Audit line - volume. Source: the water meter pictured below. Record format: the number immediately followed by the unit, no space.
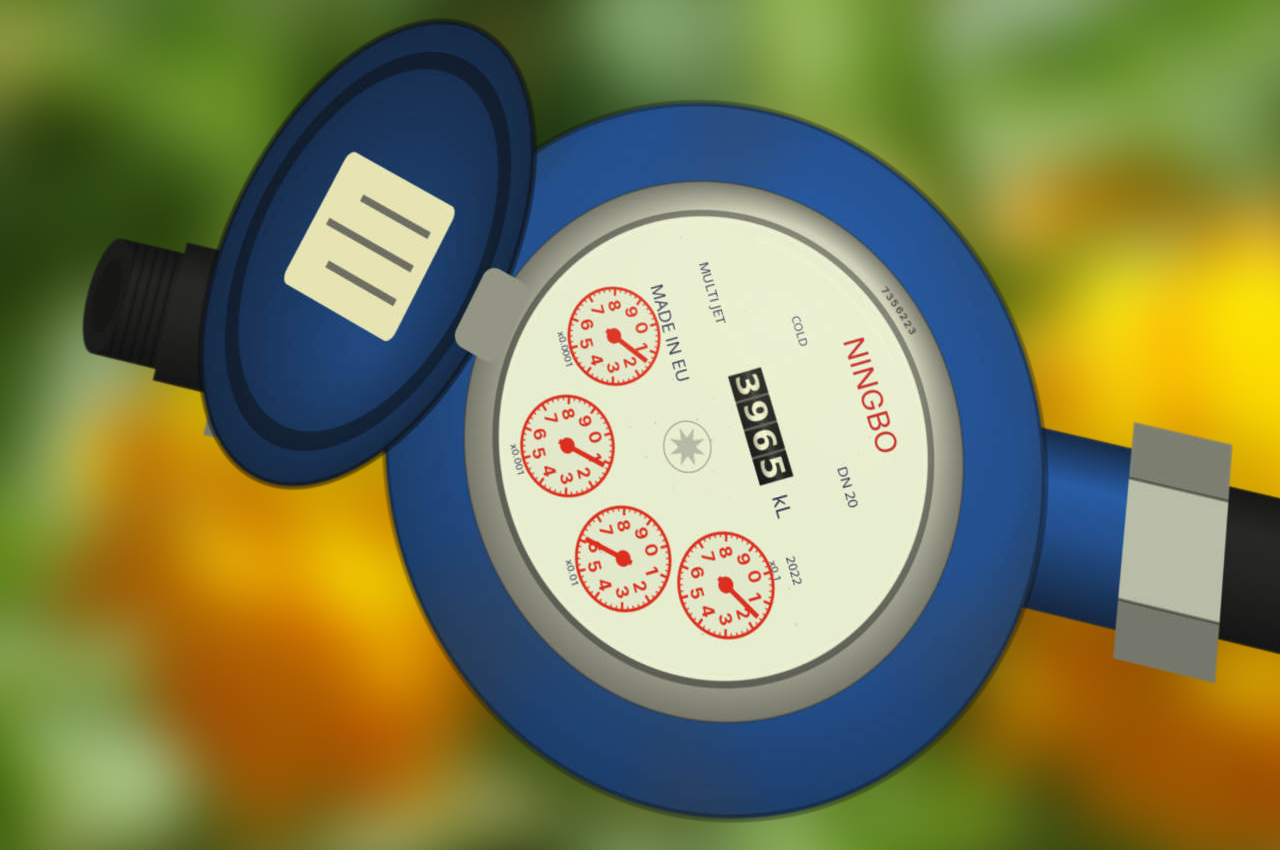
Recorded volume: 3965.1611kL
